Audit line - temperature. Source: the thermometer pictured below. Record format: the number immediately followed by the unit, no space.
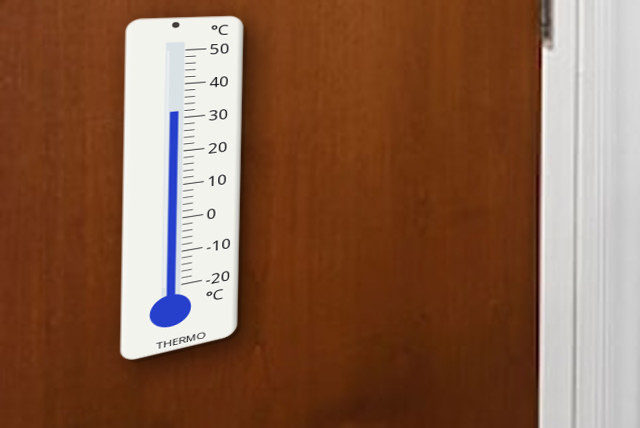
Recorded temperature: 32°C
